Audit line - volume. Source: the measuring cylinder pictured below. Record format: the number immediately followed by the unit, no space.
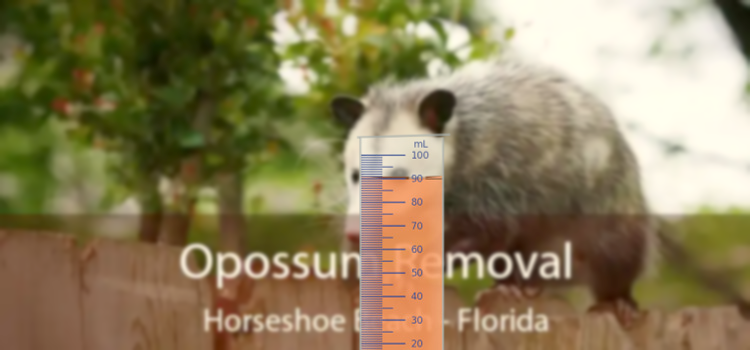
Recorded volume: 90mL
